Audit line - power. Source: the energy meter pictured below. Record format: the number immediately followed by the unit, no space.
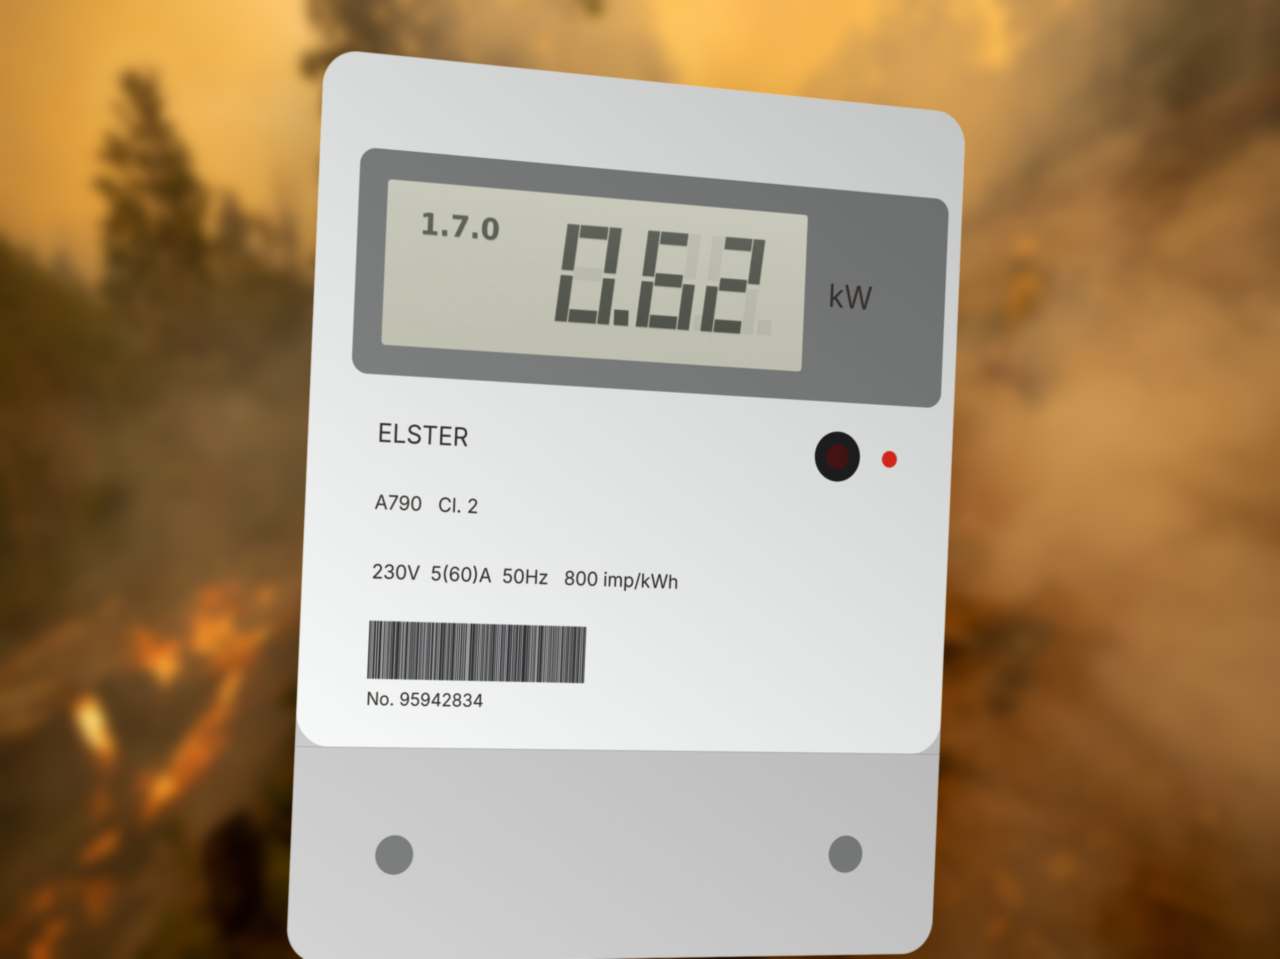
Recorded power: 0.62kW
